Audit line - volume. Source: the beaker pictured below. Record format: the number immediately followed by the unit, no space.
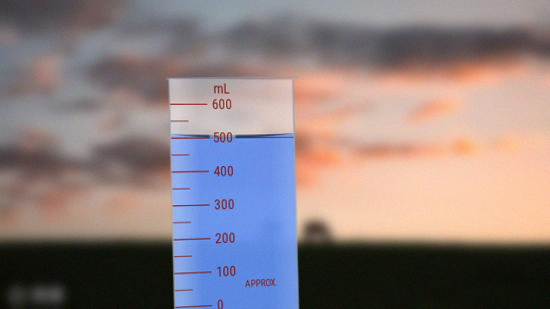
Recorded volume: 500mL
